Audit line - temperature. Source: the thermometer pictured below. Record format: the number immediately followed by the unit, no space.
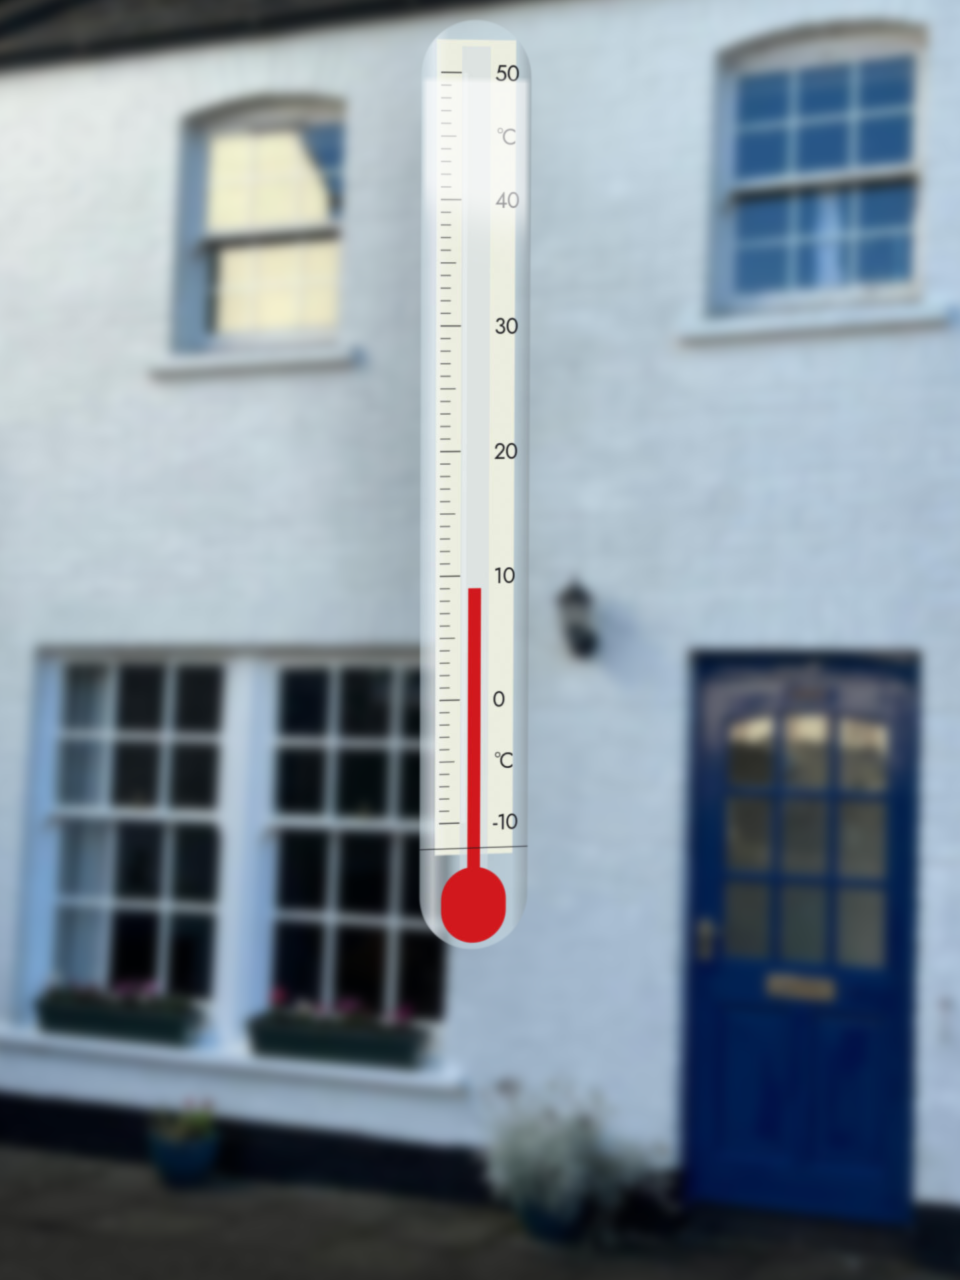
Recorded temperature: 9°C
